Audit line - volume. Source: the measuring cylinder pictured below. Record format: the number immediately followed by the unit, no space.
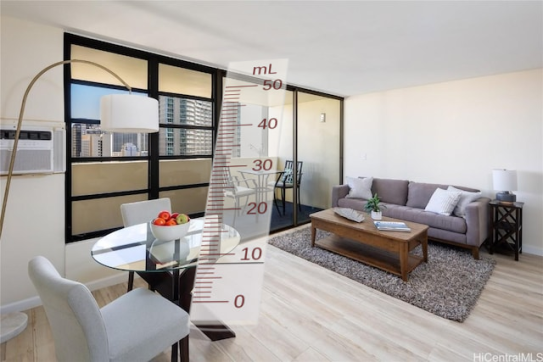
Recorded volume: 8mL
